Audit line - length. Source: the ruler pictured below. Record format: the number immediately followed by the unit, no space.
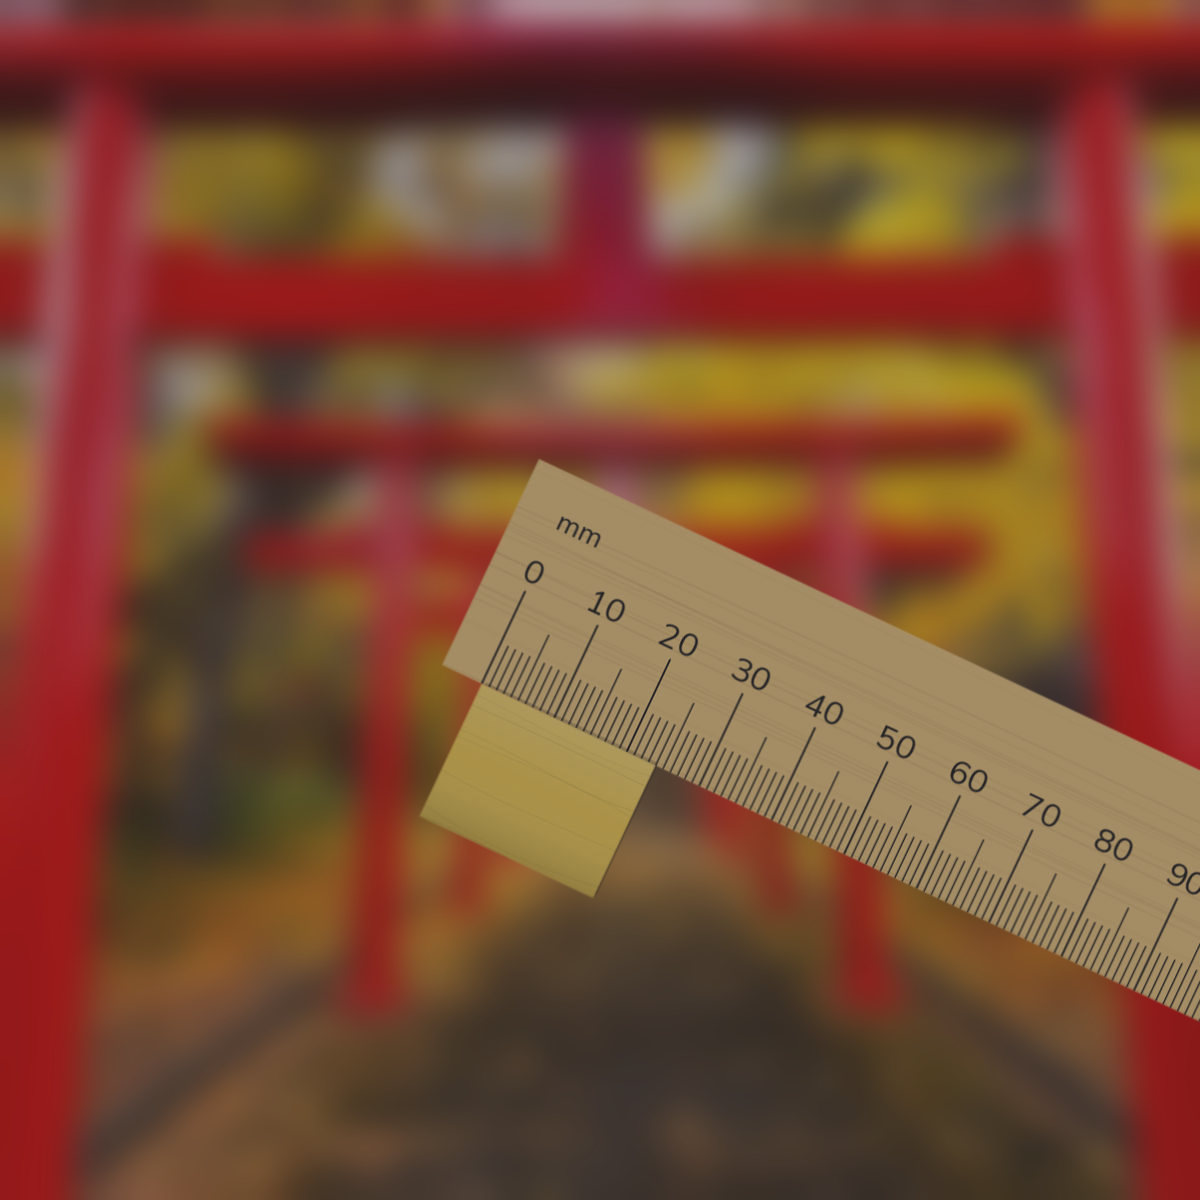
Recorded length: 24mm
